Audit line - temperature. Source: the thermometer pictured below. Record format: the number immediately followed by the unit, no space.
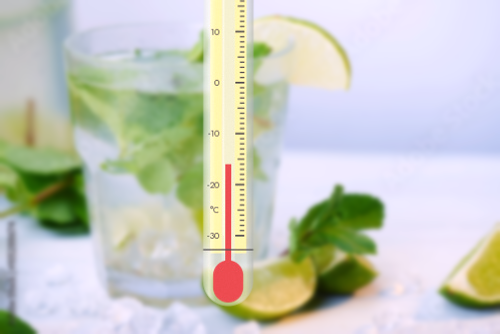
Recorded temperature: -16°C
